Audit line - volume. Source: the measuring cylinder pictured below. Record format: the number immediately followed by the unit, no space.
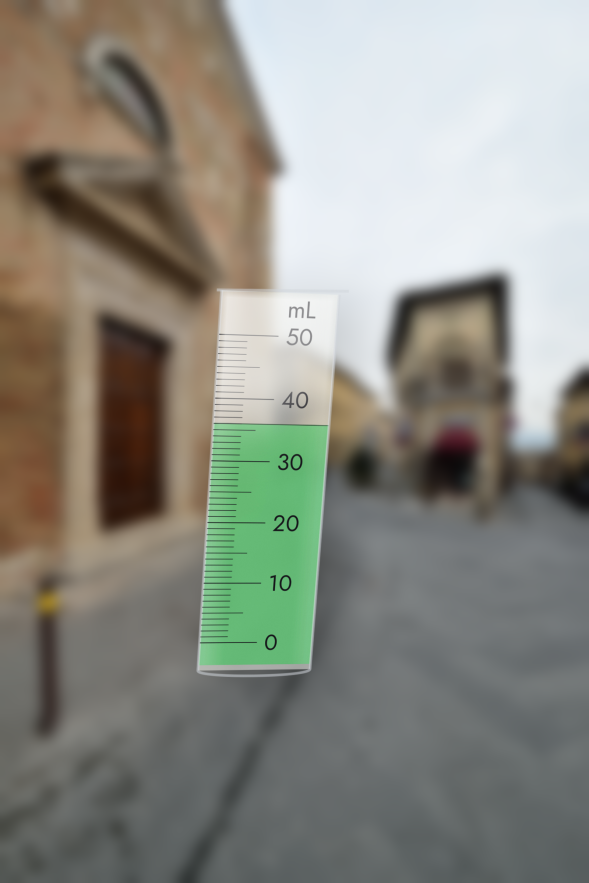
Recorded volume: 36mL
